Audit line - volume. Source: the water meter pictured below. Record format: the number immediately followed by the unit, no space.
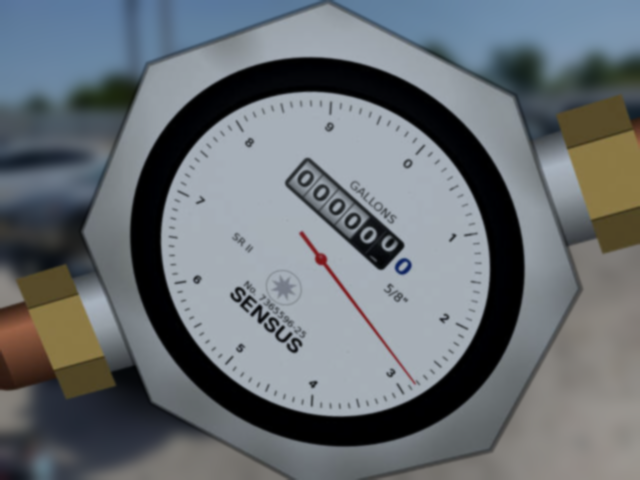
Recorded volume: 2.8gal
